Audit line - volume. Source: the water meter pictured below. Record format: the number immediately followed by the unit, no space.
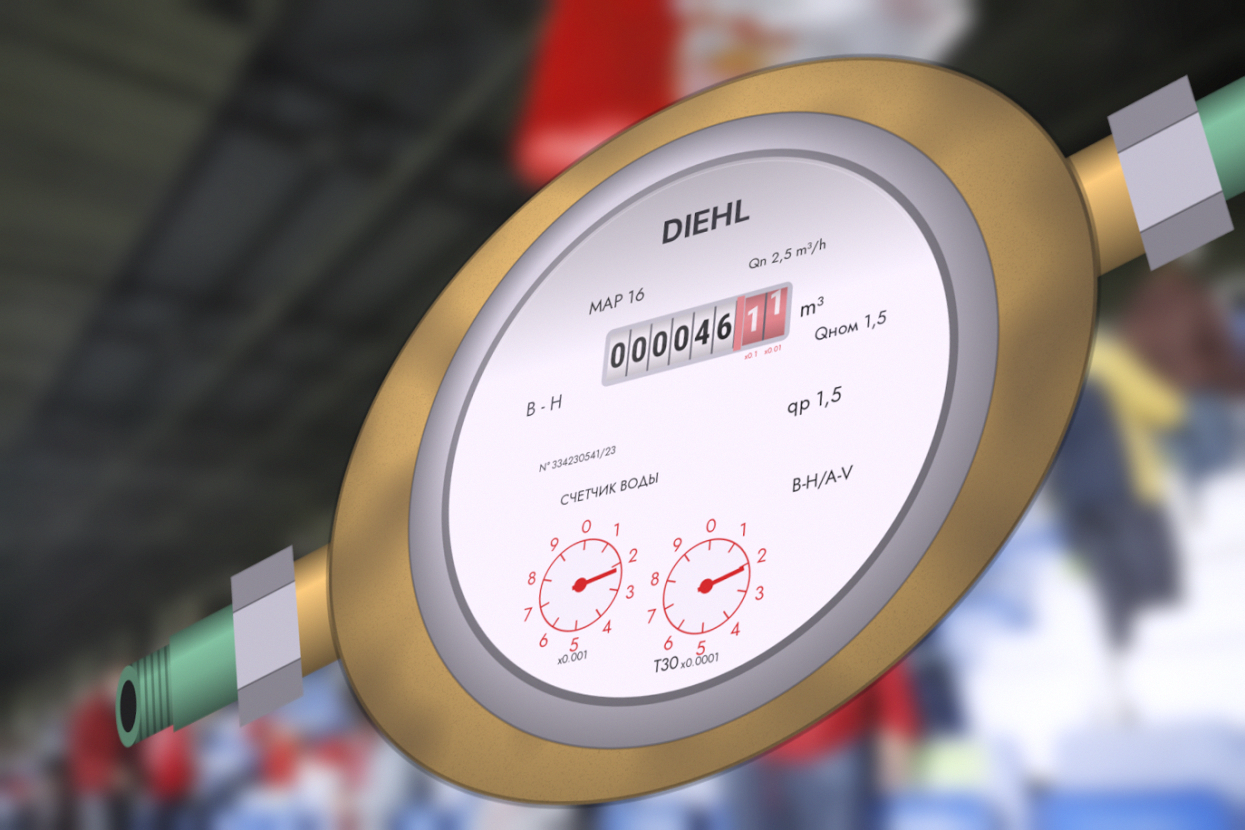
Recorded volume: 46.1122m³
